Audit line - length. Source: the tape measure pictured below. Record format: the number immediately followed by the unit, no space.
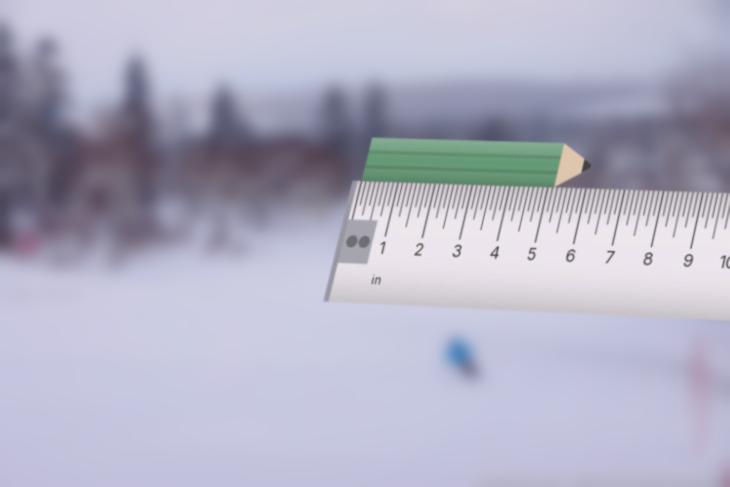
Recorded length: 6in
